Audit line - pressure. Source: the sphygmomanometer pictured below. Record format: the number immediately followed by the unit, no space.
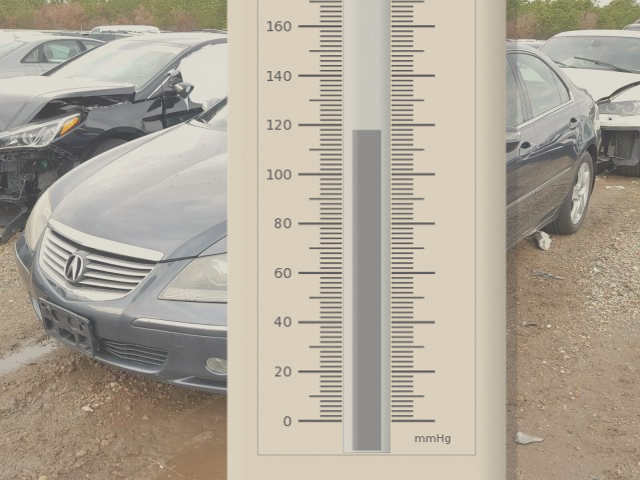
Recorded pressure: 118mmHg
